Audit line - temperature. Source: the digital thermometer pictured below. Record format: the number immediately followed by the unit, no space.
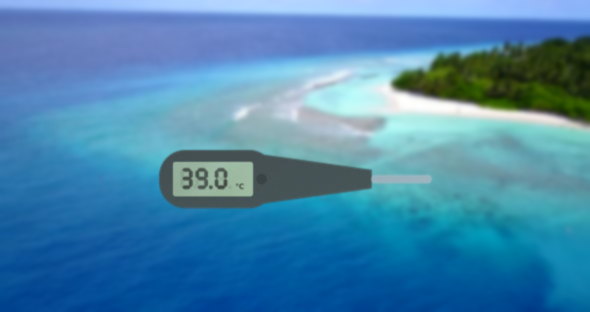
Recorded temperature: 39.0°C
